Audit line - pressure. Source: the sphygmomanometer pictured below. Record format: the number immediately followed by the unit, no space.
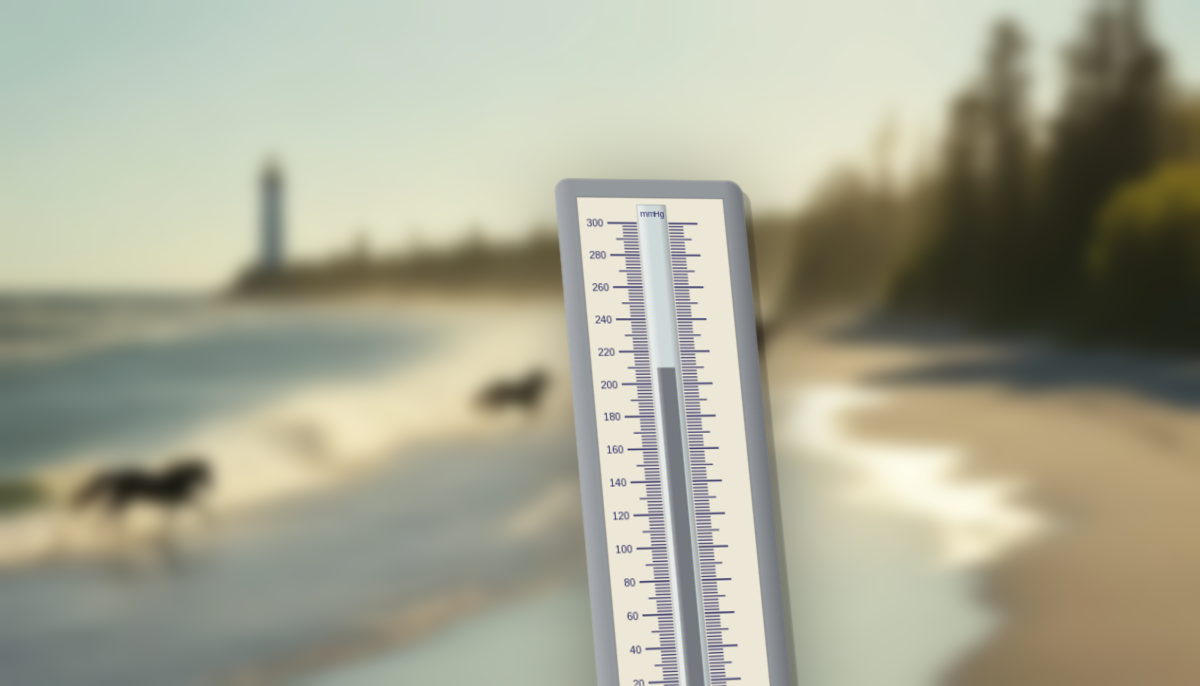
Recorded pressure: 210mmHg
